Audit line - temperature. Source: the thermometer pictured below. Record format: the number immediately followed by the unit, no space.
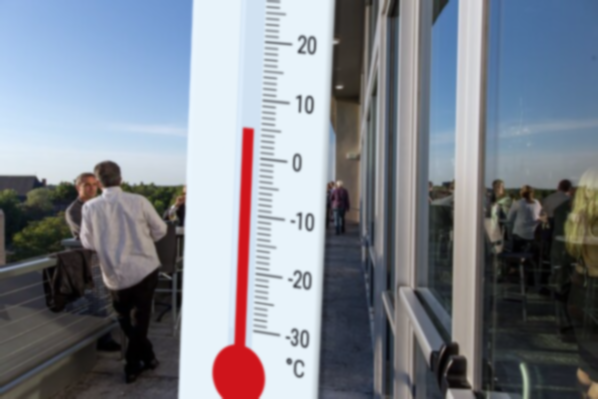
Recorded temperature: 5°C
